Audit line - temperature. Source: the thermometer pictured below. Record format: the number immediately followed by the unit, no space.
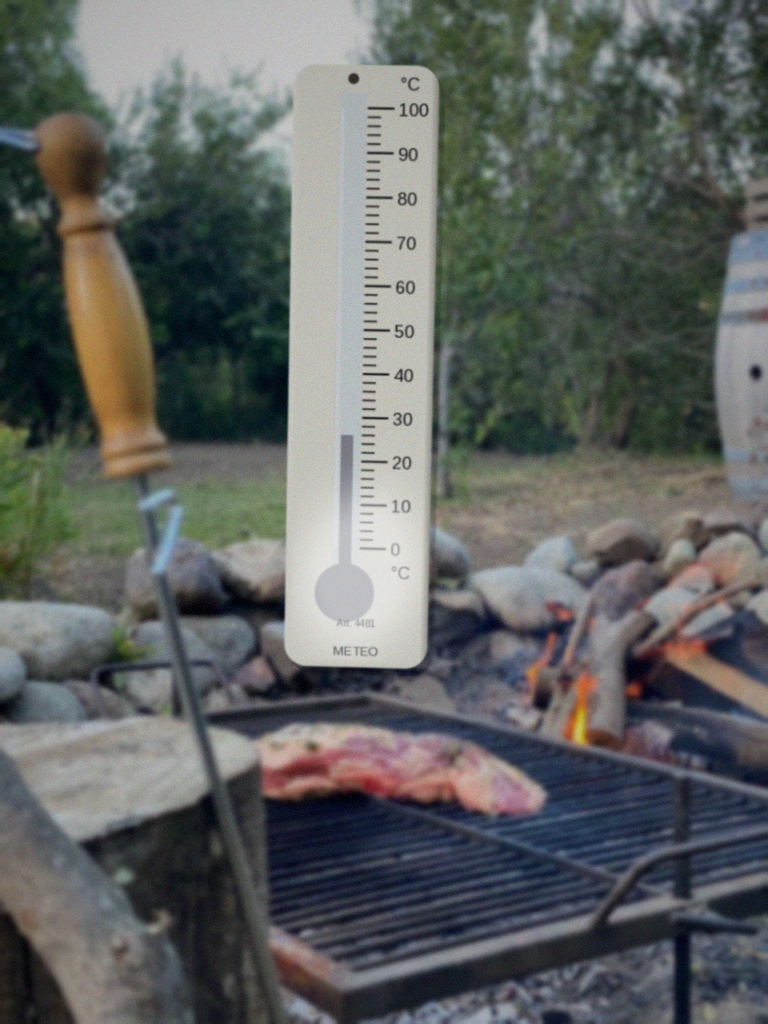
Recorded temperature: 26°C
